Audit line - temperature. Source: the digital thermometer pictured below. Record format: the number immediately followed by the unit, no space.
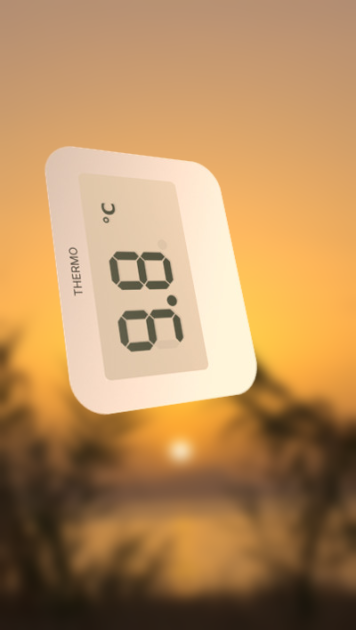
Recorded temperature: 9.8°C
